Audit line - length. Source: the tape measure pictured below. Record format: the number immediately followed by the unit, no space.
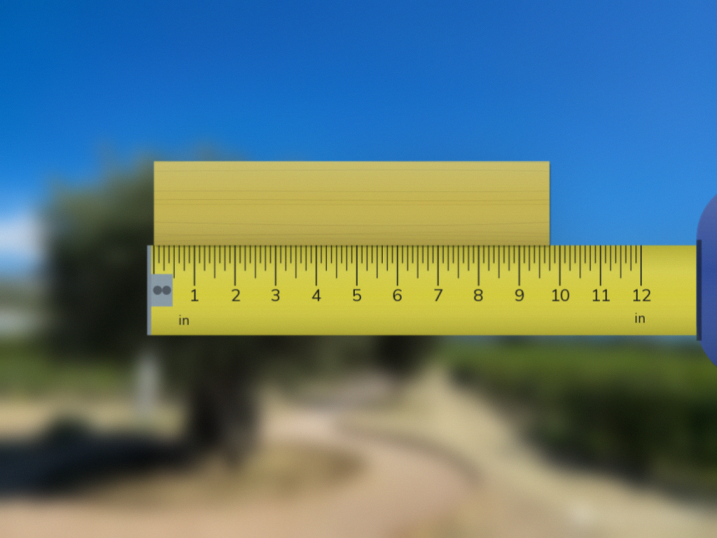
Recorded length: 9.75in
